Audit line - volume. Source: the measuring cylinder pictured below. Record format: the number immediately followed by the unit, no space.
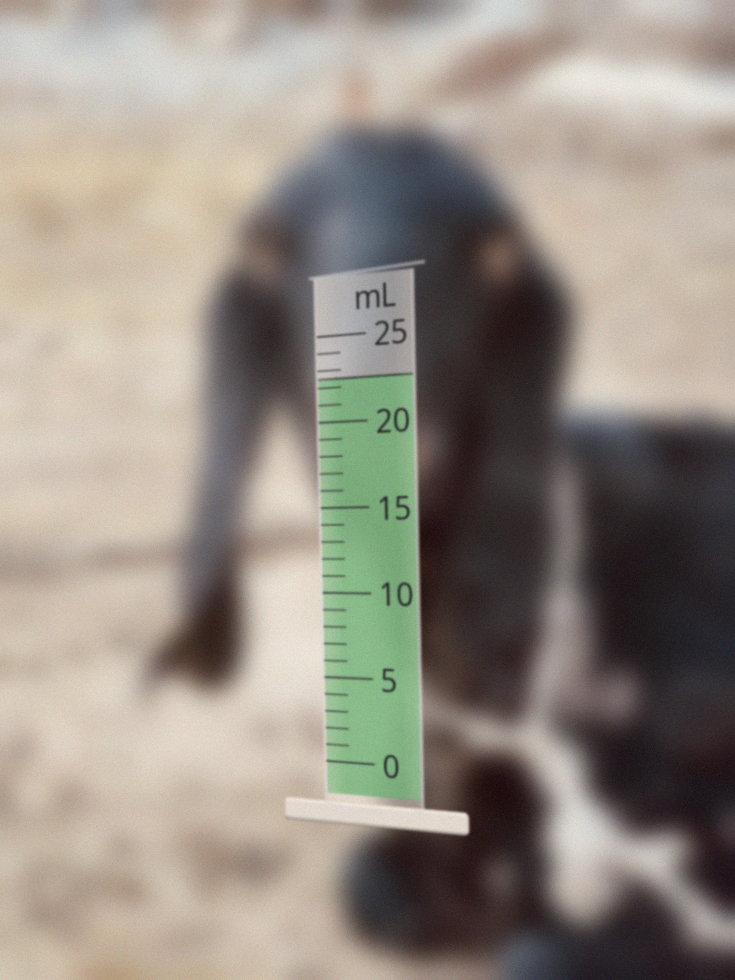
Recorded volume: 22.5mL
